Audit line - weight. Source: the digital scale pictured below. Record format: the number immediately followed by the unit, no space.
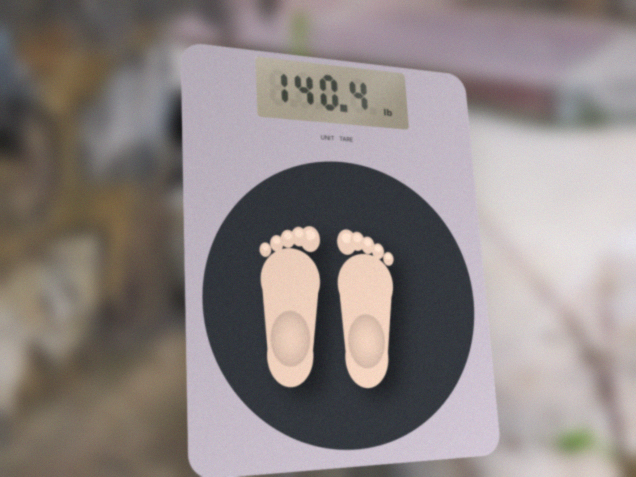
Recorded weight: 140.4lb
